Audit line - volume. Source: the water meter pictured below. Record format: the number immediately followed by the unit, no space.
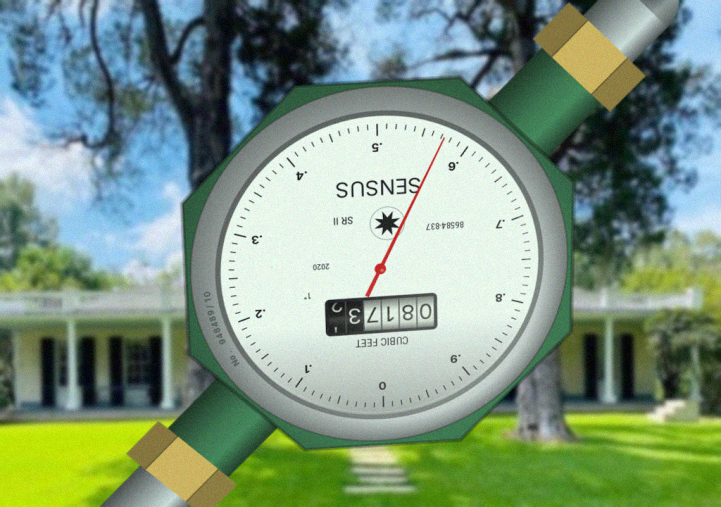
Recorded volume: 81731.57ft³
